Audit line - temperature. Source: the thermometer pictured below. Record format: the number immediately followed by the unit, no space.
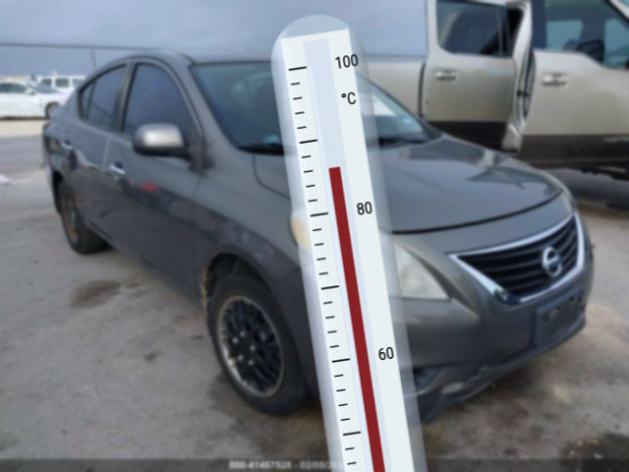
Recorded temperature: 86°C
